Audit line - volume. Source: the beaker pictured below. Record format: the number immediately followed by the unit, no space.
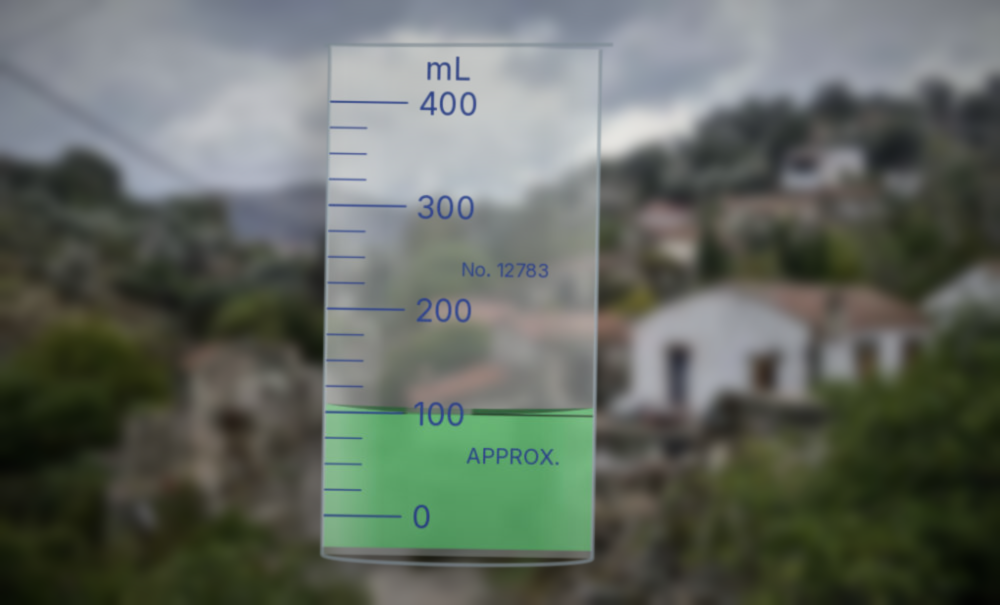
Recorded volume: 100mL
